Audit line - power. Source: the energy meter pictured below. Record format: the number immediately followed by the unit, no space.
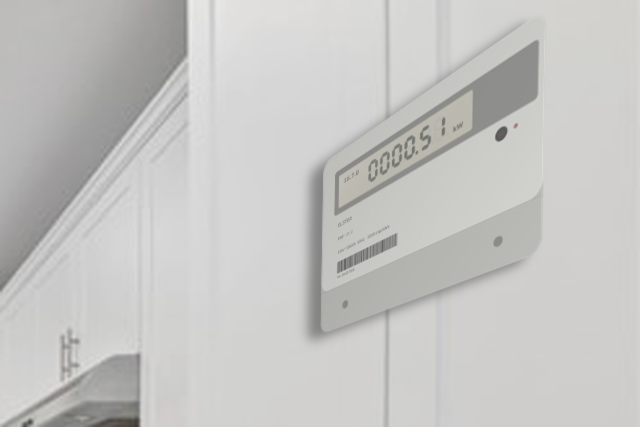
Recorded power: 0.51kW
